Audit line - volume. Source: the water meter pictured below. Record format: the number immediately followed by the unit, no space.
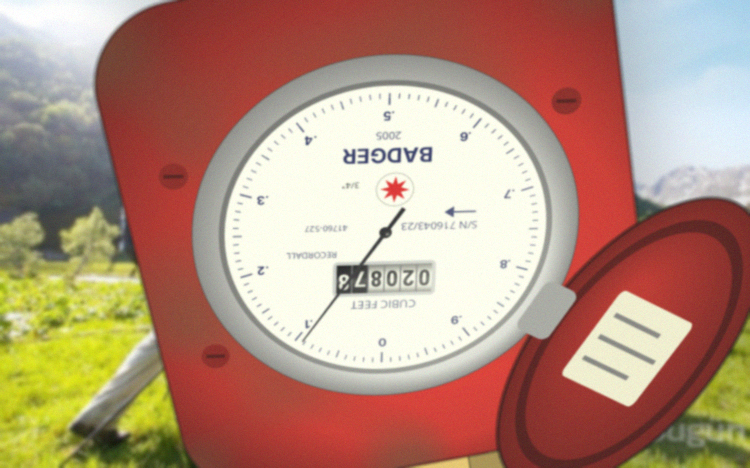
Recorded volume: 20878.09ft³
